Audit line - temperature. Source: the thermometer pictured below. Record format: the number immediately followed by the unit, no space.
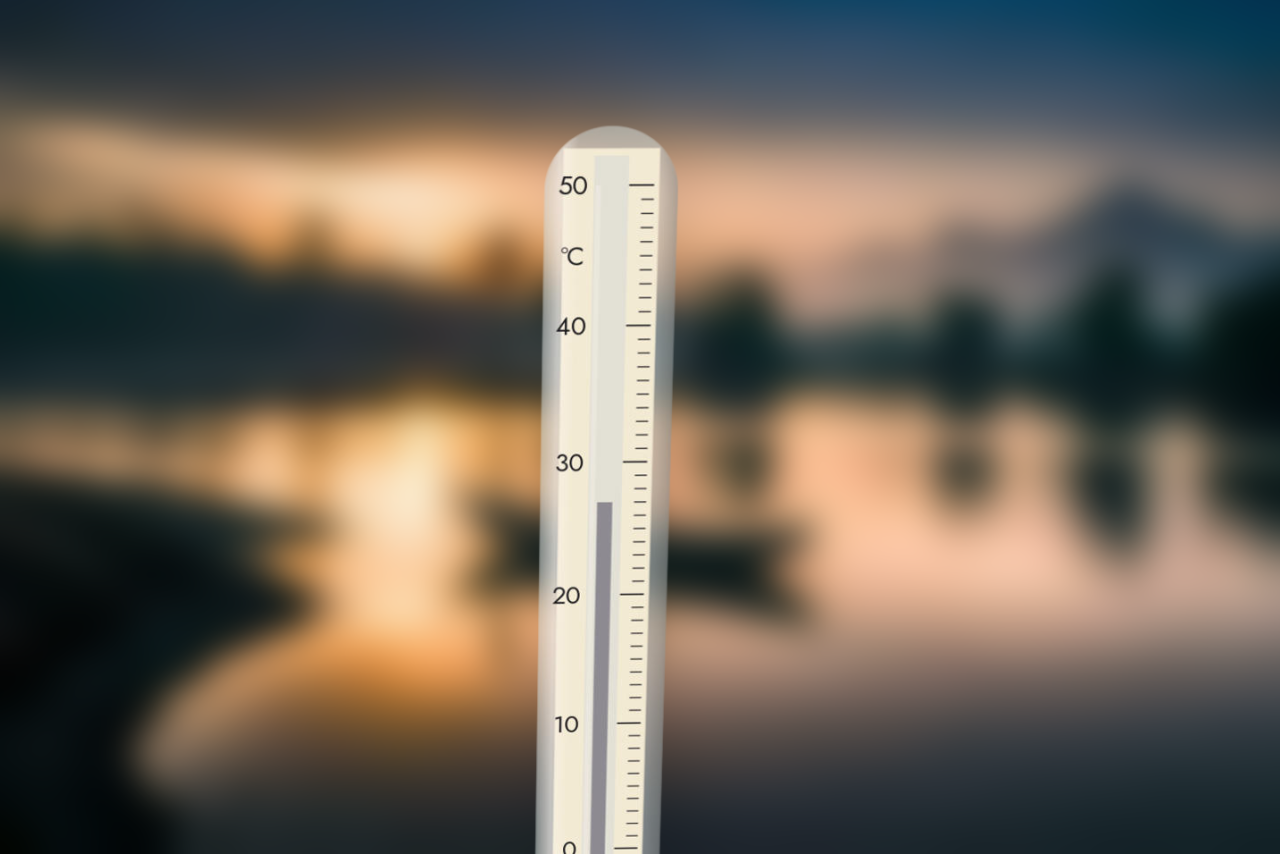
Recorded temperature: 27°C
